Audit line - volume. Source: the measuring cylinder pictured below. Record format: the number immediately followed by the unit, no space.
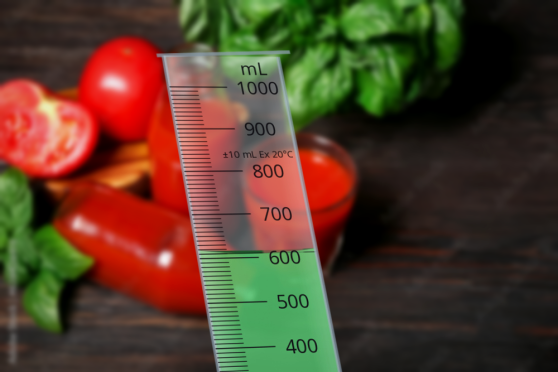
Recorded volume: 610mL
